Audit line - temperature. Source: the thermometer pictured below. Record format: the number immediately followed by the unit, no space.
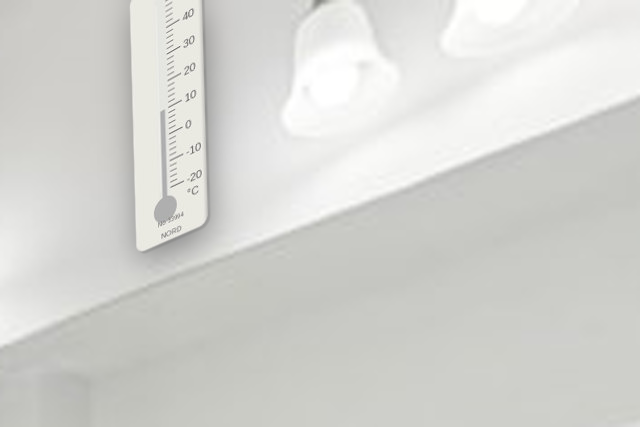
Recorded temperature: 10°C
